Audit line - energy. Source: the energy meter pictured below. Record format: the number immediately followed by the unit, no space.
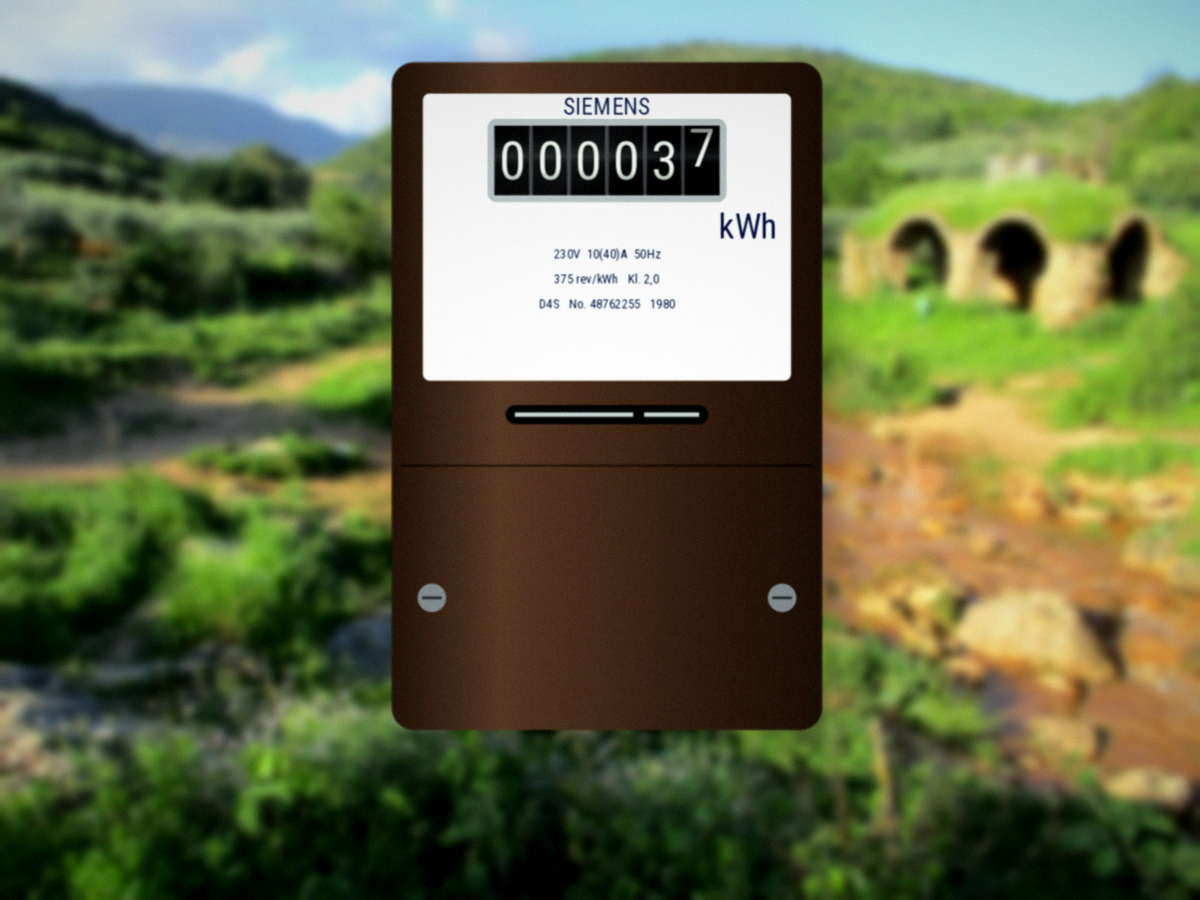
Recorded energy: 37kWh
